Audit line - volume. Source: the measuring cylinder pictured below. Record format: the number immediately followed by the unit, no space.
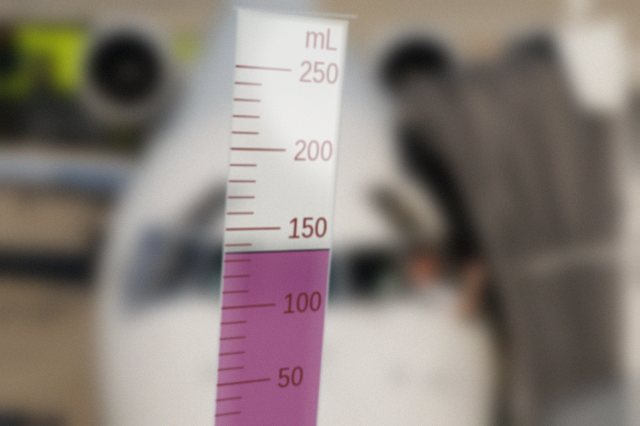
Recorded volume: 135mL
